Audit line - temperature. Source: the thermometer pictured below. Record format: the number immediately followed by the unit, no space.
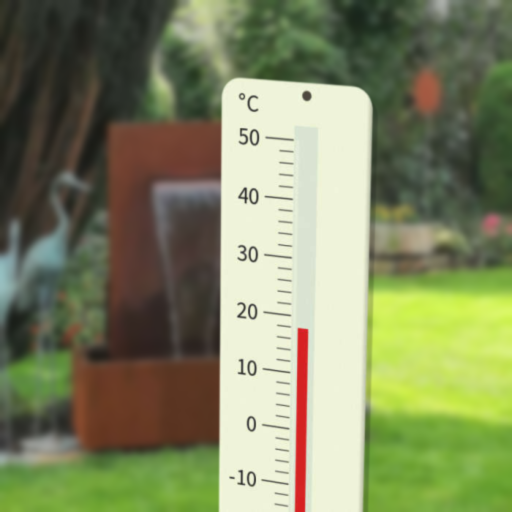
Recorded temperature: 18°C
